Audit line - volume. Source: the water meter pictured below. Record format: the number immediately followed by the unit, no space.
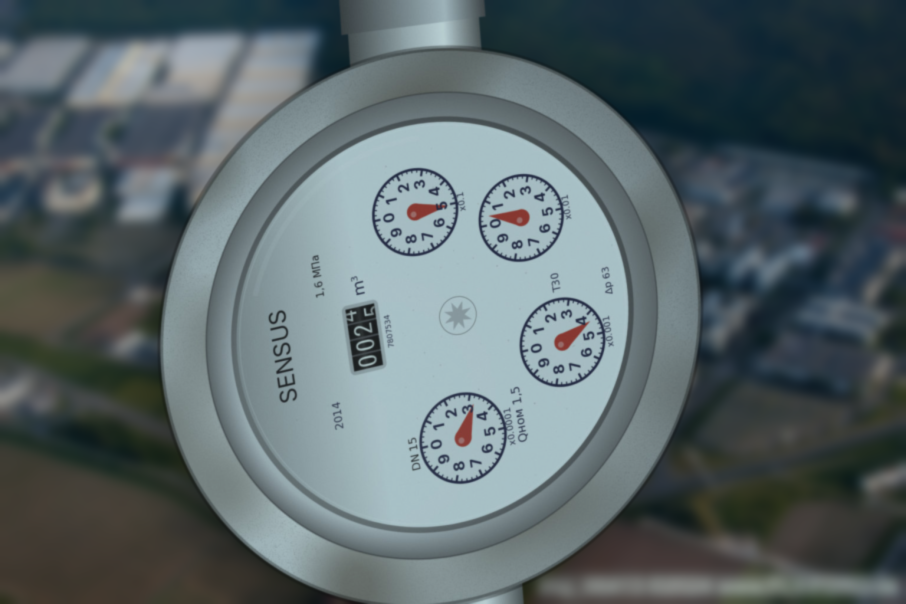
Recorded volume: 24.5043m³
